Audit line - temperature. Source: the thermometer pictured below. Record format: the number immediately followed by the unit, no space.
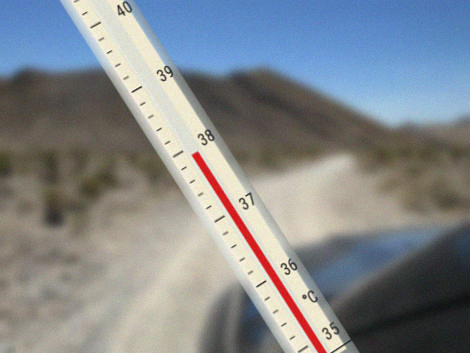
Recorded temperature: 37.9°C
